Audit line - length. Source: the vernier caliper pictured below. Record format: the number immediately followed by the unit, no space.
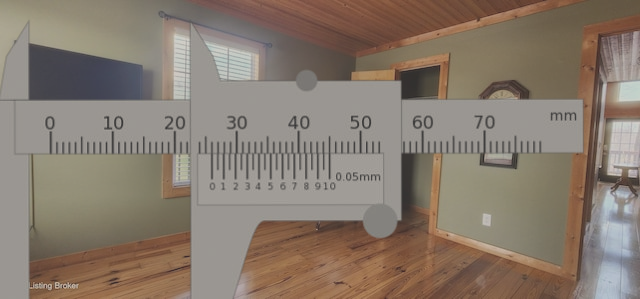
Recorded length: 26.0mm
